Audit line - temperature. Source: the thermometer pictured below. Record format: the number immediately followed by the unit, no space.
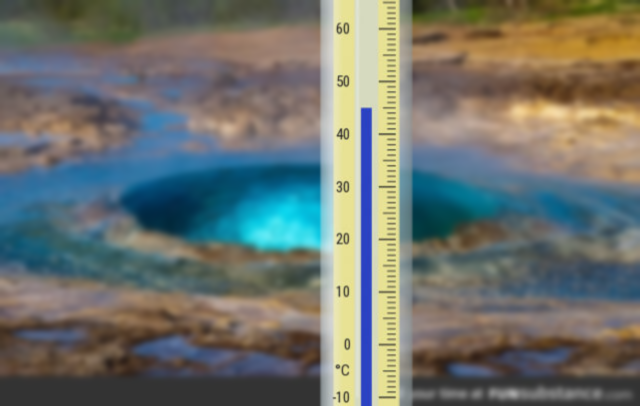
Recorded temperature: 45°C
